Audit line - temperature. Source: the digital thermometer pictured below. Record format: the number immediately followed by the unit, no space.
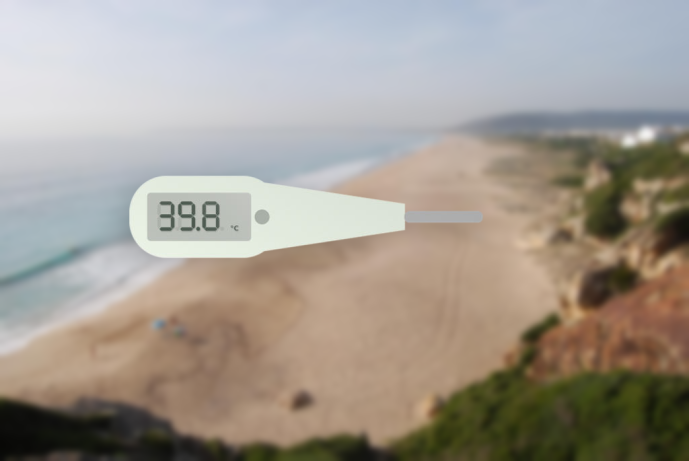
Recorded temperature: 39.8°C
